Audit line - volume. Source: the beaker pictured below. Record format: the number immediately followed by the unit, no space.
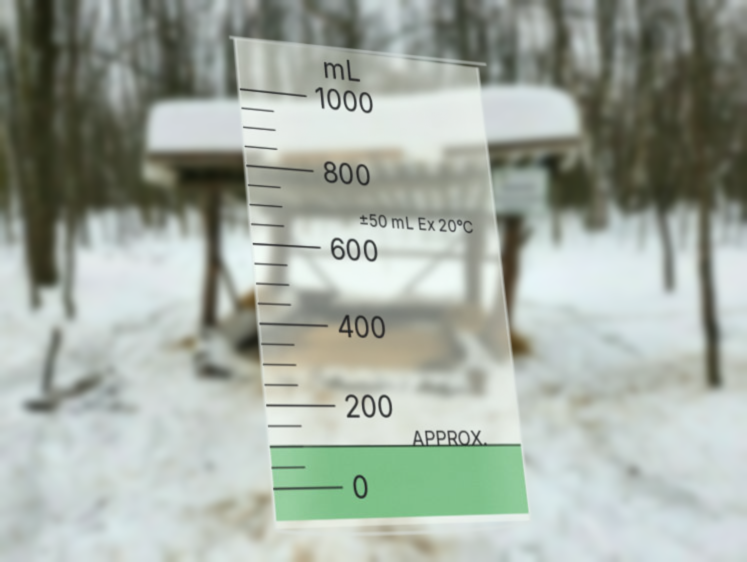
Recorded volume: 100mL
